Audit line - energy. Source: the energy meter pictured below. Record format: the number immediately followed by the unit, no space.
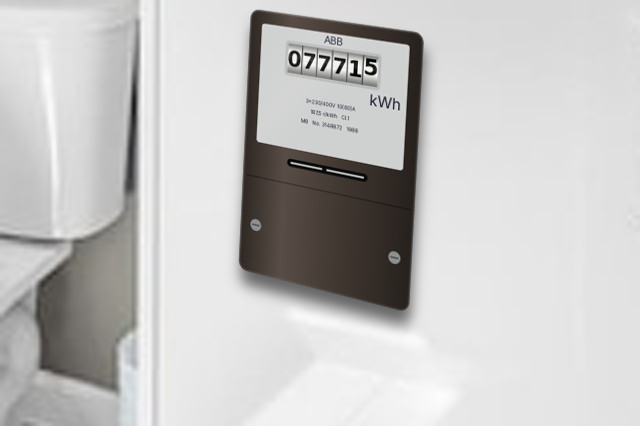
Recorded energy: 77715kWh
